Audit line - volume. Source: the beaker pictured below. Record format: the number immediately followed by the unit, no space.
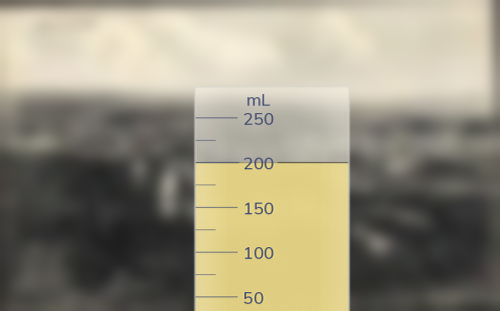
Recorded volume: 200mL
